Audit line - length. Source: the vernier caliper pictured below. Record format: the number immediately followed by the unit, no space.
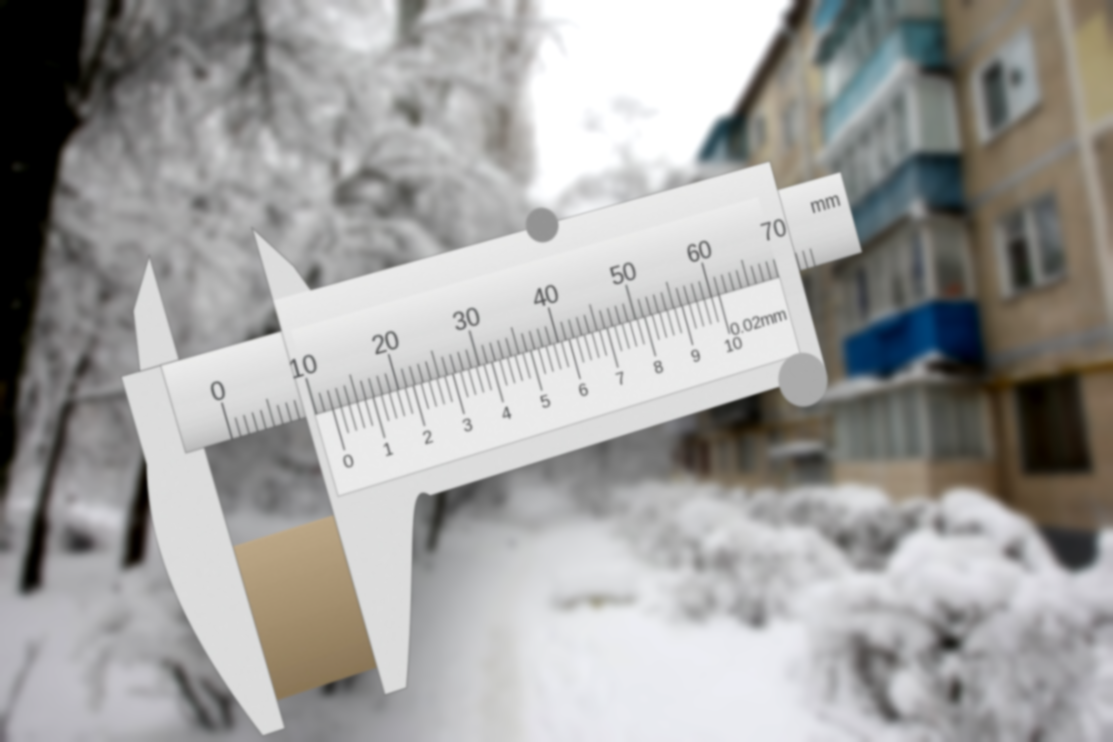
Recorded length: 12.0mm
